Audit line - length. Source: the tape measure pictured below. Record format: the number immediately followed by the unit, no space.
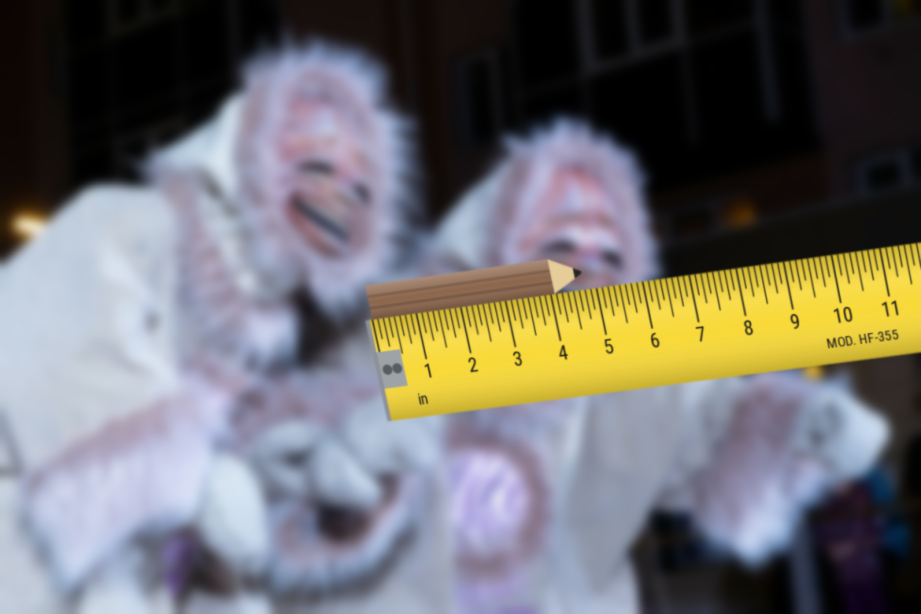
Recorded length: 4.75in
